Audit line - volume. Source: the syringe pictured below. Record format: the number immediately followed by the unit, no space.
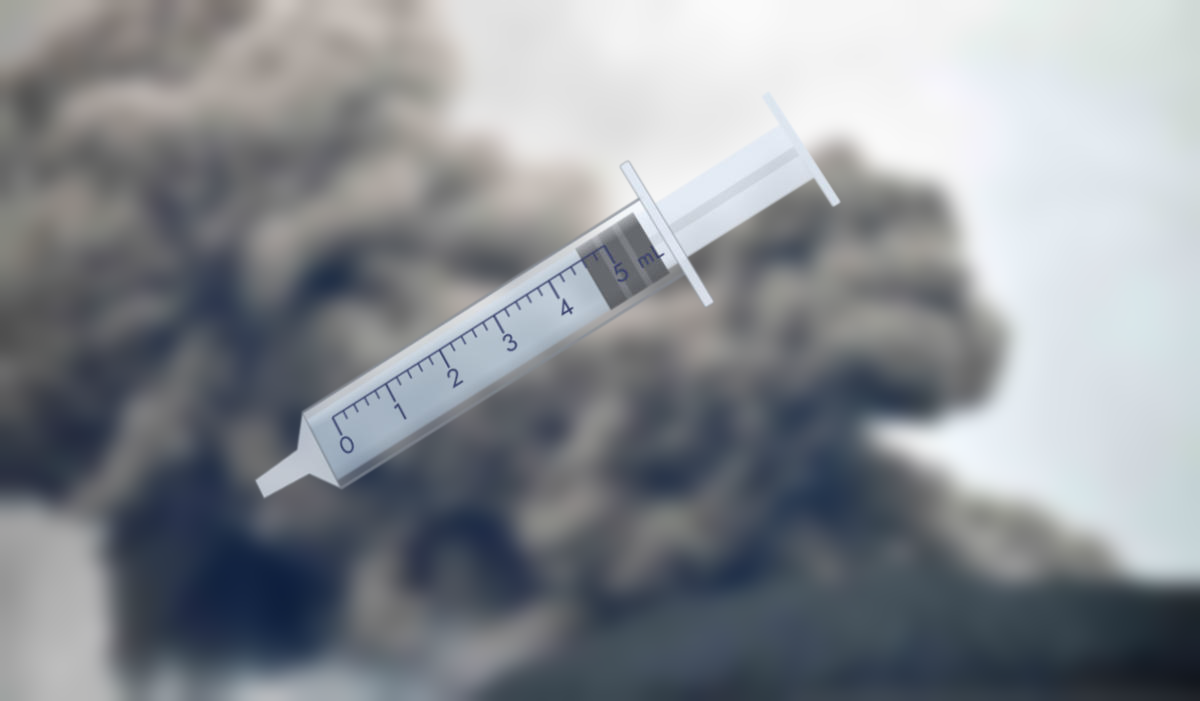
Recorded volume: 4.6mL
